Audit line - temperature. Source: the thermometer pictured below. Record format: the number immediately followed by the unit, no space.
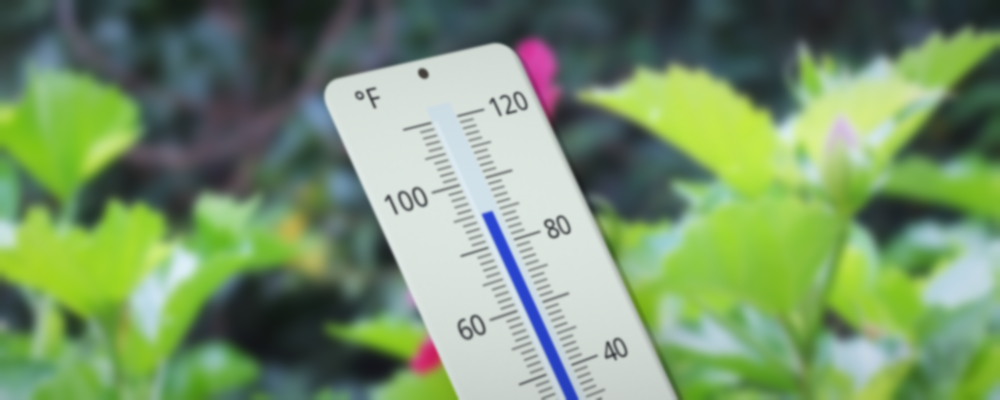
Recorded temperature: 90°F
